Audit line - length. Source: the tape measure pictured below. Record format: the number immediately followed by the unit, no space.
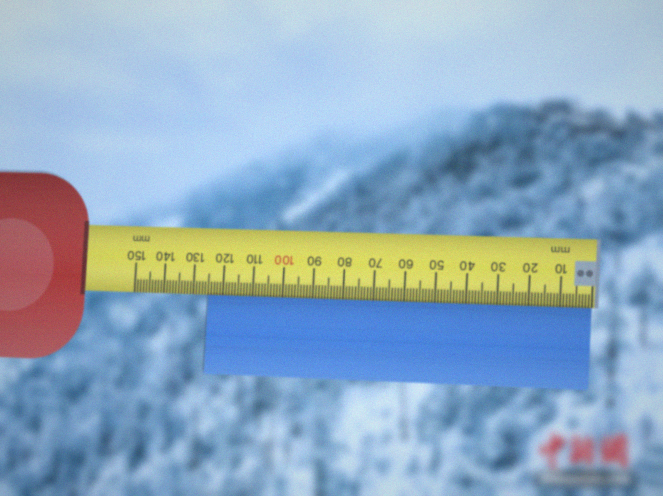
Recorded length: 125mm
